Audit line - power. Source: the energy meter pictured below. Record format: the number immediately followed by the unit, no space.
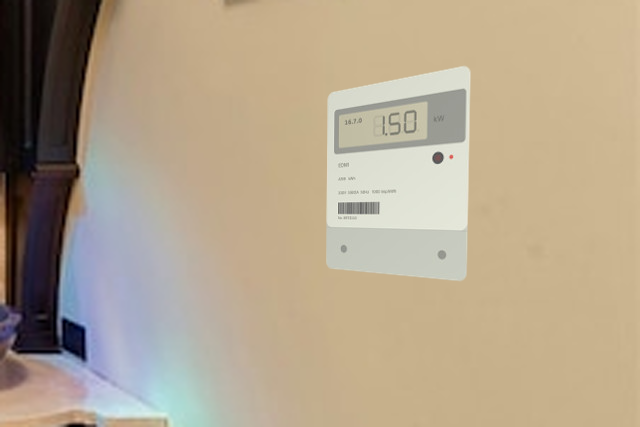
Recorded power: 1.50kW
